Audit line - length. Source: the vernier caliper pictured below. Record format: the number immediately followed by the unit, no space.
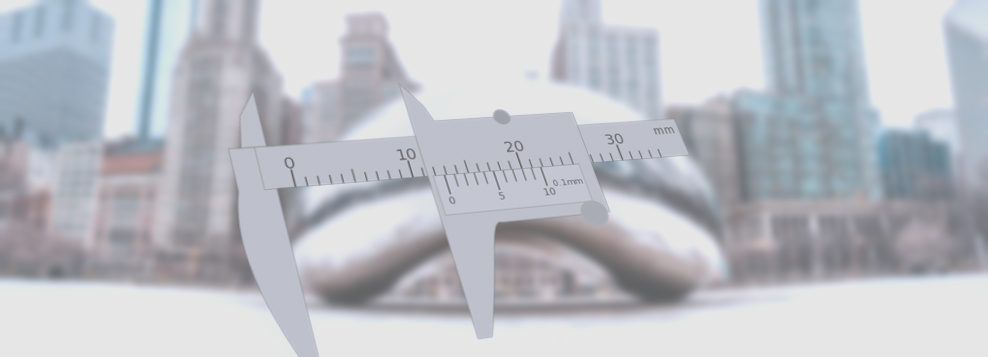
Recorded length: 12.8mm
